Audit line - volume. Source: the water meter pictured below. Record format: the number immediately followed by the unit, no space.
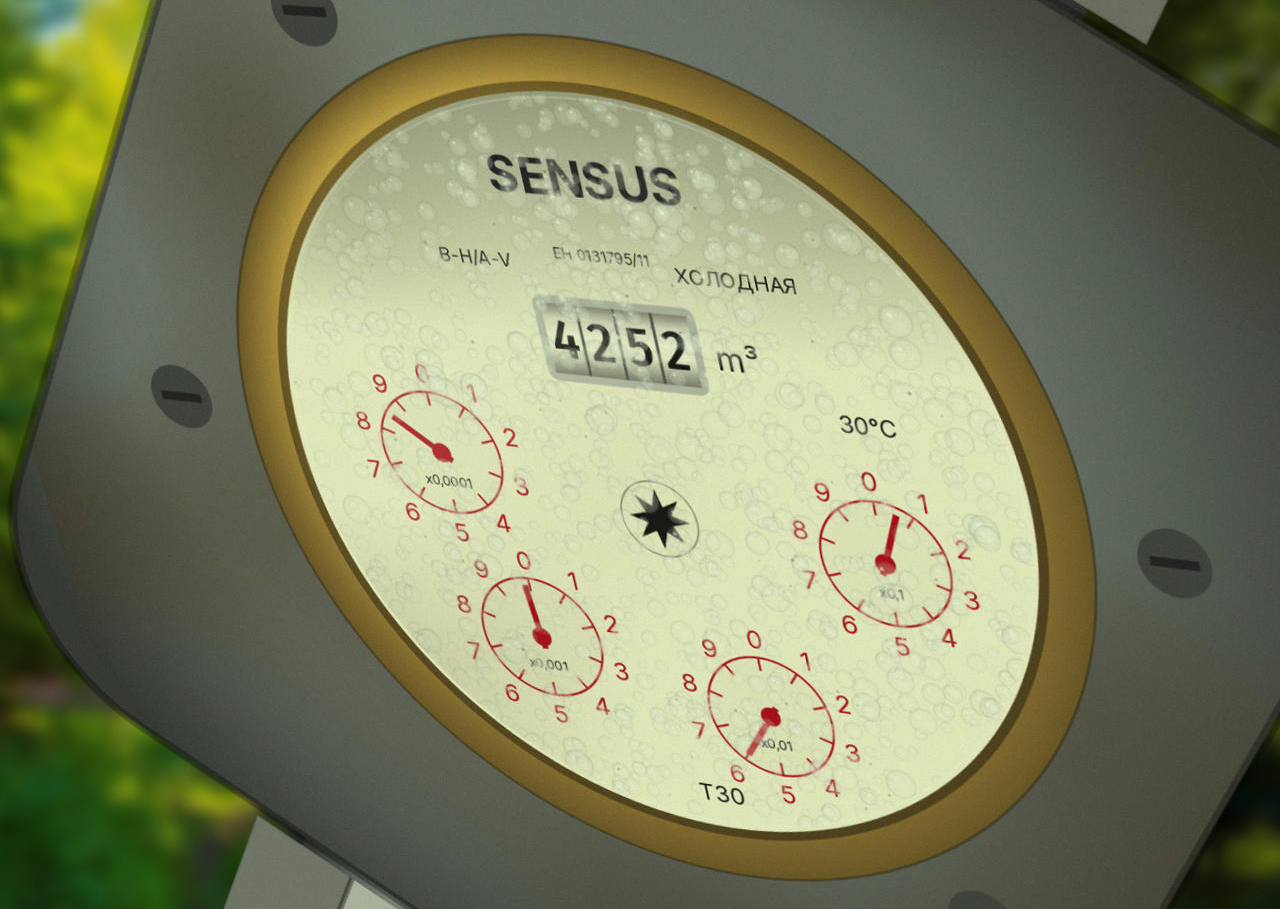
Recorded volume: 4252.0598m³
